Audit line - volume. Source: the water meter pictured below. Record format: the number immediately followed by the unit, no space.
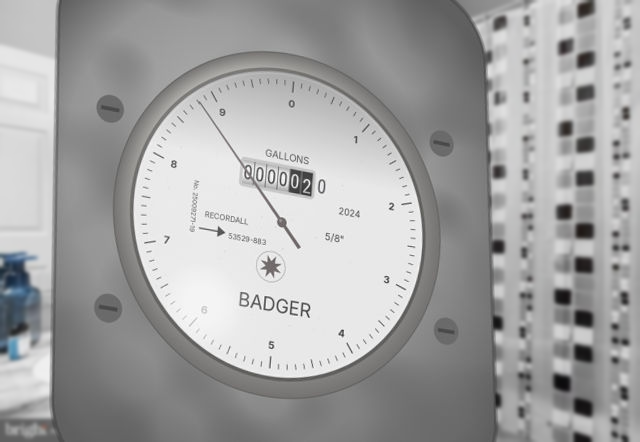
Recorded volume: 18.8gal
